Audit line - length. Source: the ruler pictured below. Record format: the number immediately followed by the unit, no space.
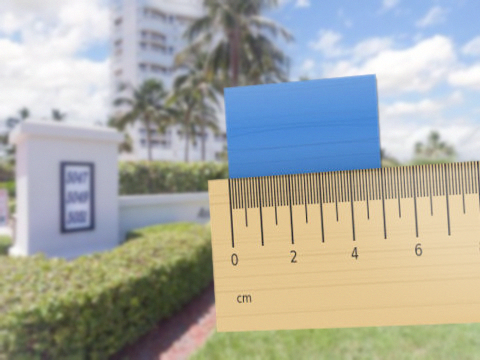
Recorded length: 5cm
